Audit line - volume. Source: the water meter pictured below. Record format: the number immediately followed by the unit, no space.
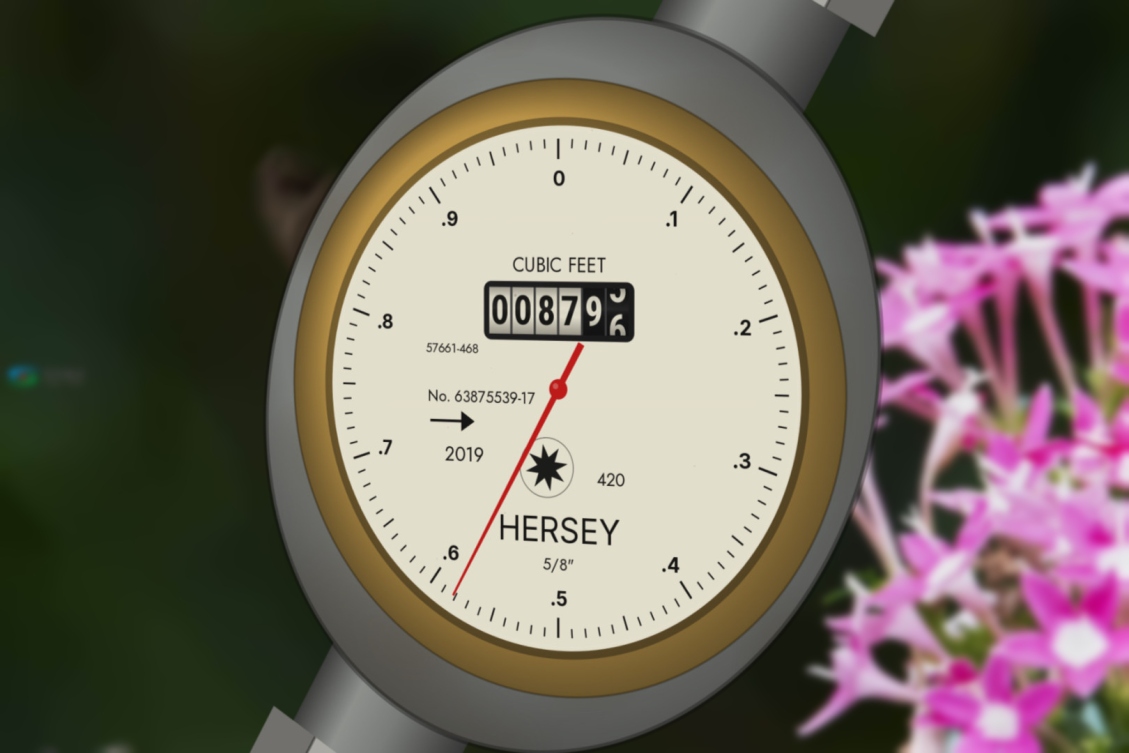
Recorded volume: 8795.58ft³
